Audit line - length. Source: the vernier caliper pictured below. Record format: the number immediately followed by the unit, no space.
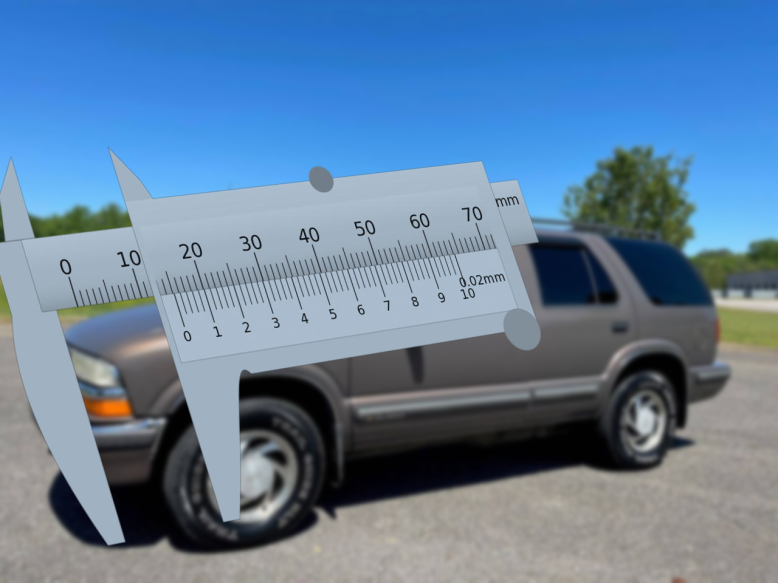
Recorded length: 15.2mm
